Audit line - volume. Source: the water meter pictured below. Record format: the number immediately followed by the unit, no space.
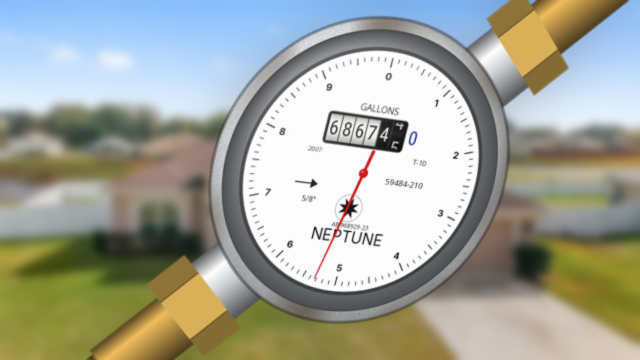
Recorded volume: 6867445.3gal
